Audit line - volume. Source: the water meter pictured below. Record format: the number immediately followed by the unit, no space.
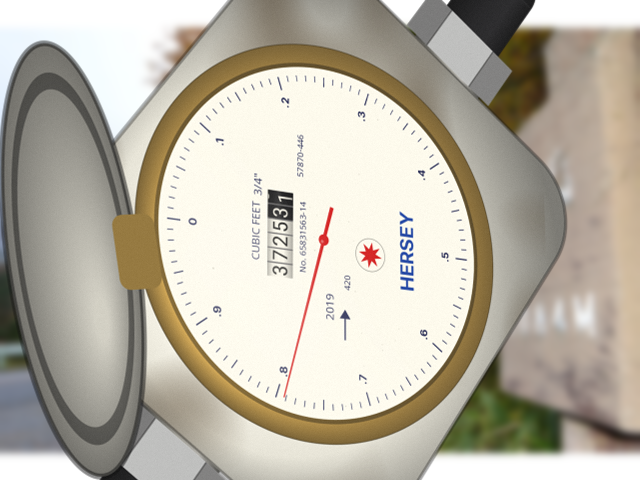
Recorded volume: 372530.79ft³
